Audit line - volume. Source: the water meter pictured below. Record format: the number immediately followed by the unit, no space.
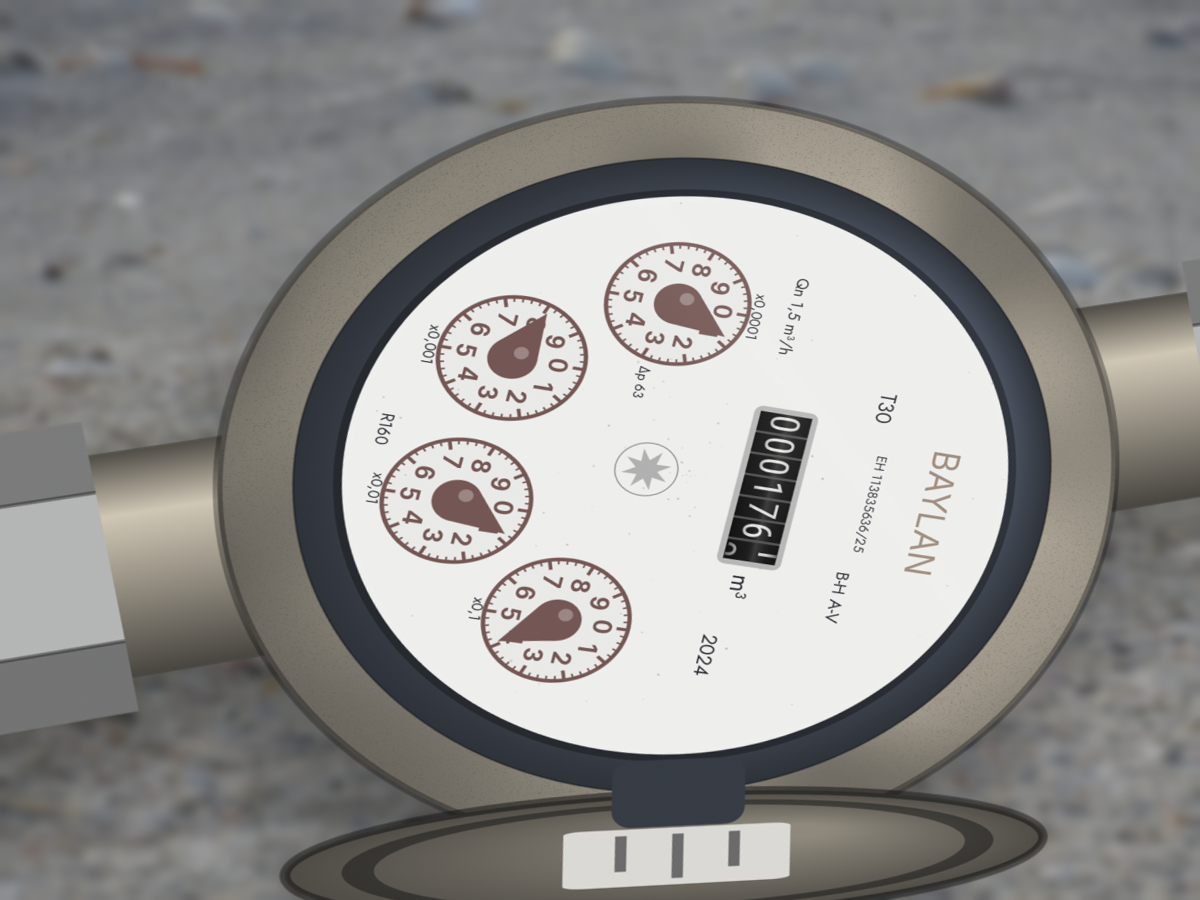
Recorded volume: 1761.4080m³
